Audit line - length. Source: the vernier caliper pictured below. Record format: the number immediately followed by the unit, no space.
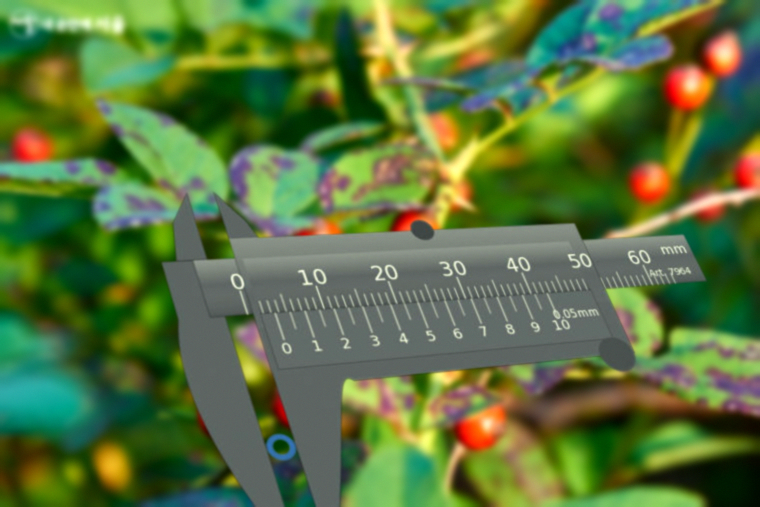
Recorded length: 3.5mm
